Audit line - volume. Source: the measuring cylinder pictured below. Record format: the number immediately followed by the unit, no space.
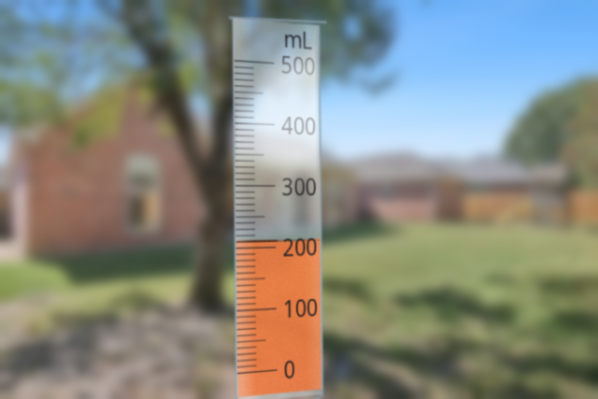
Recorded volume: 210mL
